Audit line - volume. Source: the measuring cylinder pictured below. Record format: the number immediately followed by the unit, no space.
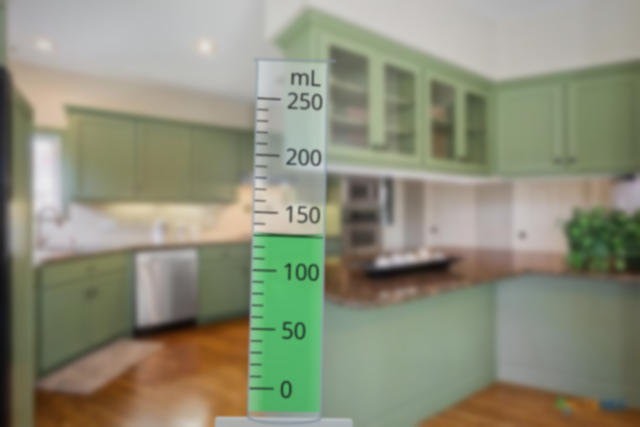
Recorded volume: 130mL
